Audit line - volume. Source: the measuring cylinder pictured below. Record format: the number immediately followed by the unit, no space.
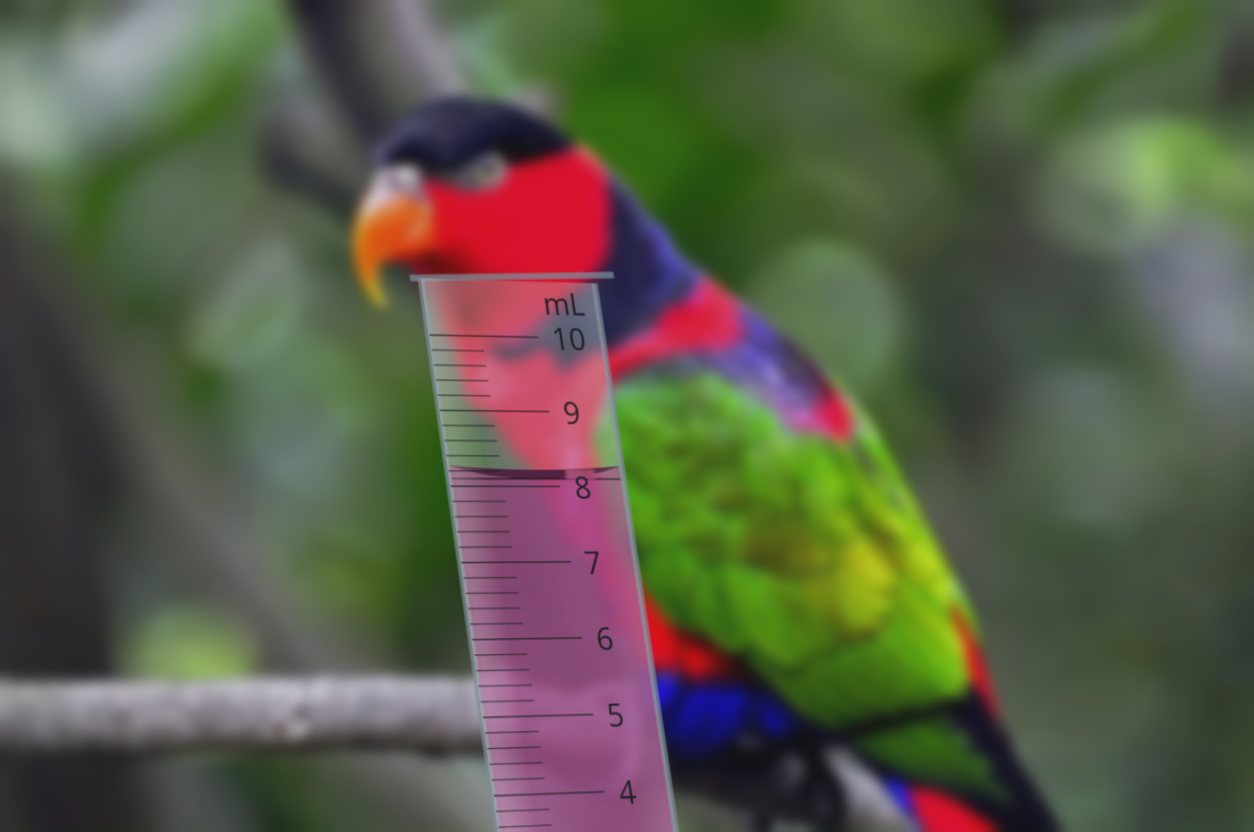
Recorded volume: 8.1mL
